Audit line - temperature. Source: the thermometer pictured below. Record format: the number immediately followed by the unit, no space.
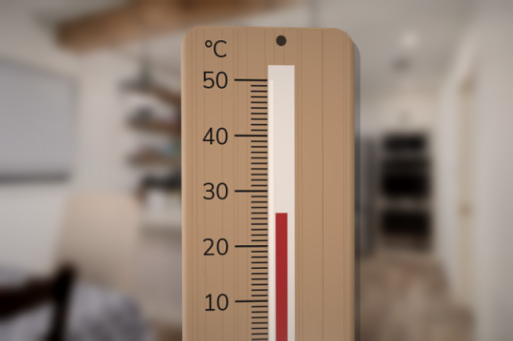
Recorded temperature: 26°C
